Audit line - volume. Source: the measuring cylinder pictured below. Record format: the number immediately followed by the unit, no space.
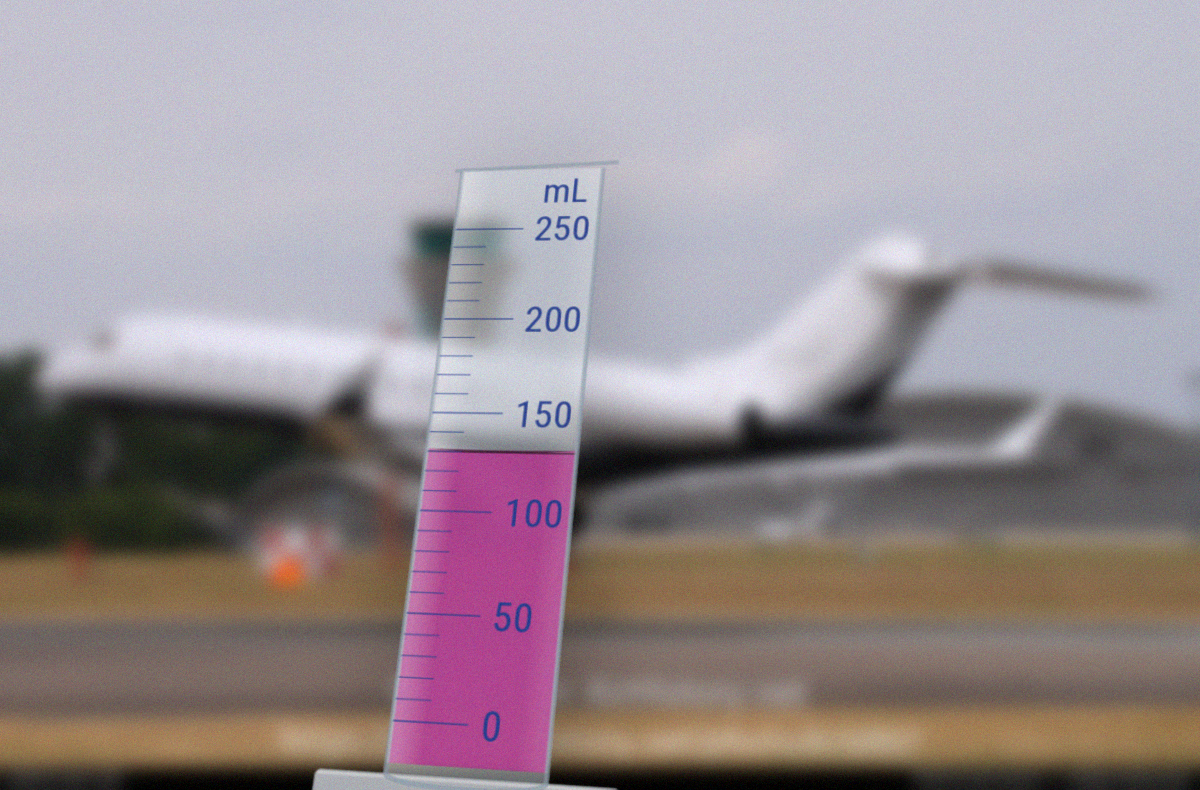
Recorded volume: 130mL
